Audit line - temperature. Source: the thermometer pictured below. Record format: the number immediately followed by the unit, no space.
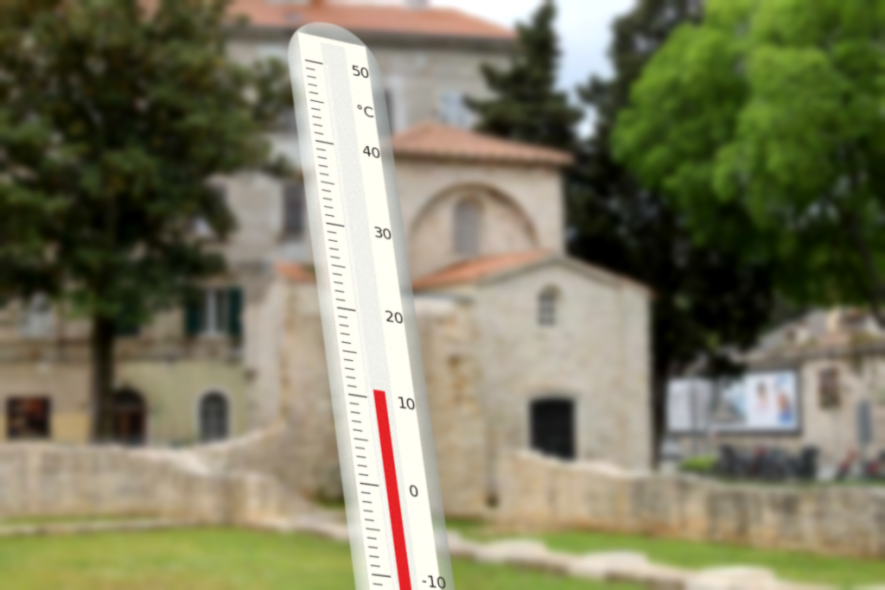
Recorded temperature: 11°C
